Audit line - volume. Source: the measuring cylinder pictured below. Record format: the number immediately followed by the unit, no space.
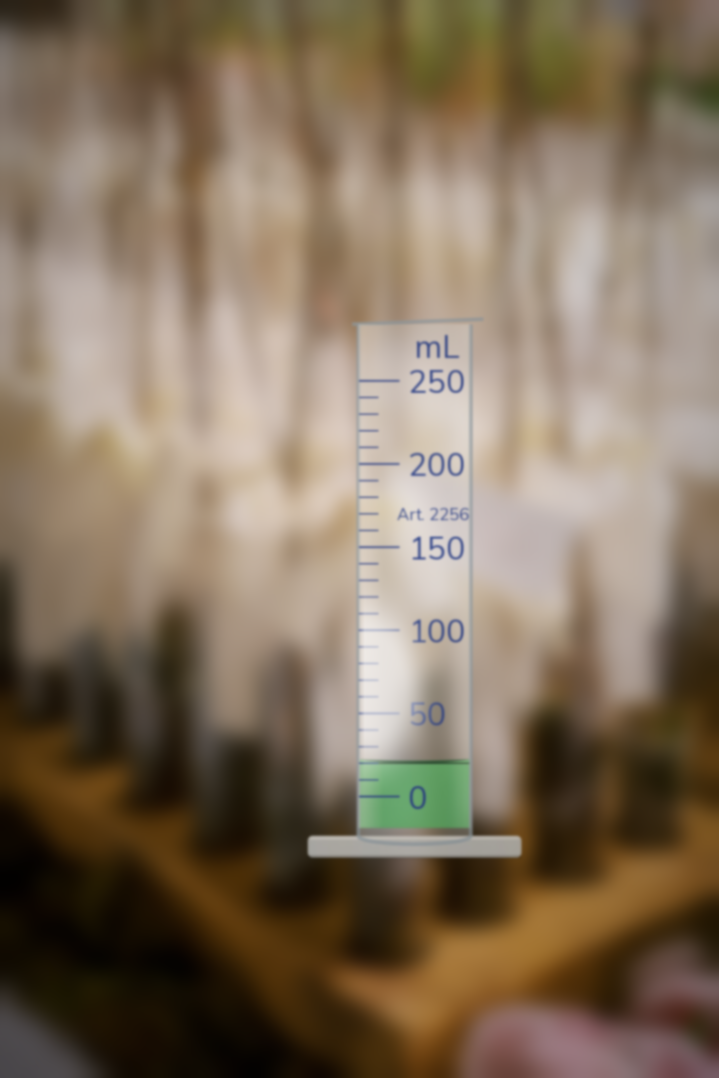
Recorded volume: 20mL
